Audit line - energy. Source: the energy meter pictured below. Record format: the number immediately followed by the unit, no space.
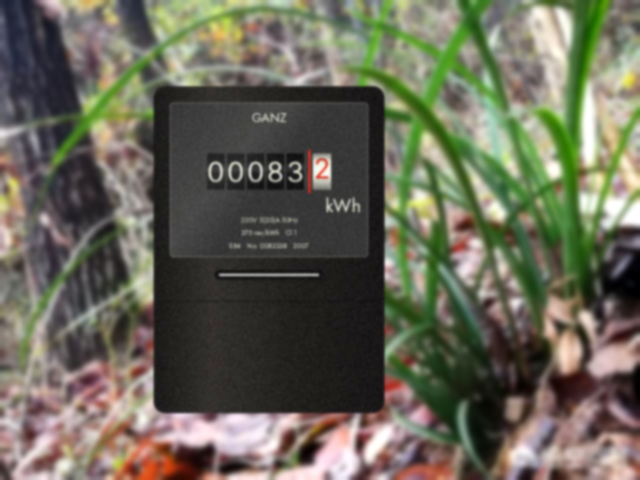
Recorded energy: 83.2kWh
